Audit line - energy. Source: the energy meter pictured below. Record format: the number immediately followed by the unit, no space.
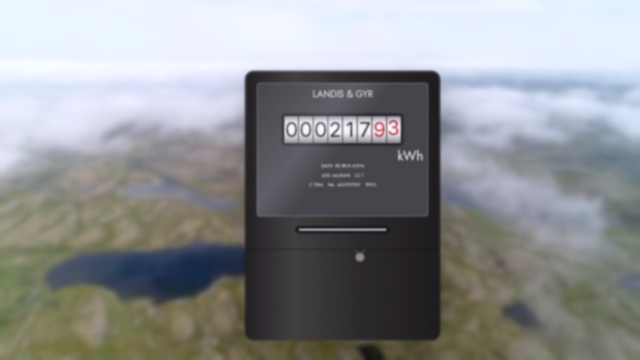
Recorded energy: 217.93kWh
